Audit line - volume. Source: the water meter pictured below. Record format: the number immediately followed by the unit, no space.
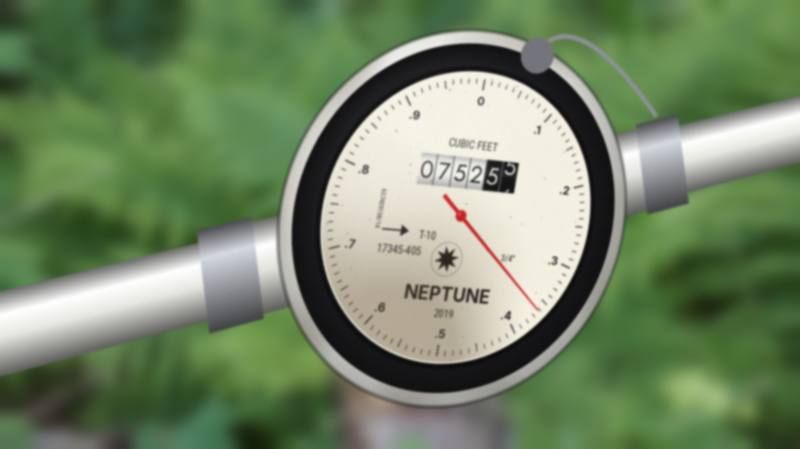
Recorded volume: 75255.36ft³
